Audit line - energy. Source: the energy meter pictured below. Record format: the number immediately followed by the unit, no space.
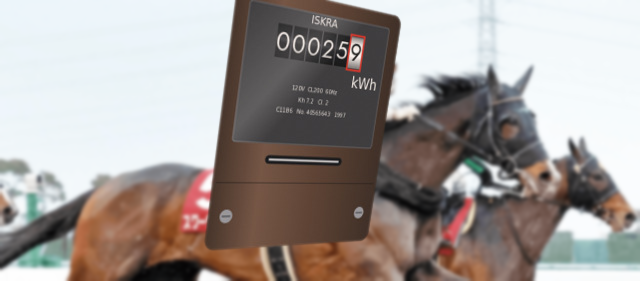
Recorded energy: 25.9kWh
